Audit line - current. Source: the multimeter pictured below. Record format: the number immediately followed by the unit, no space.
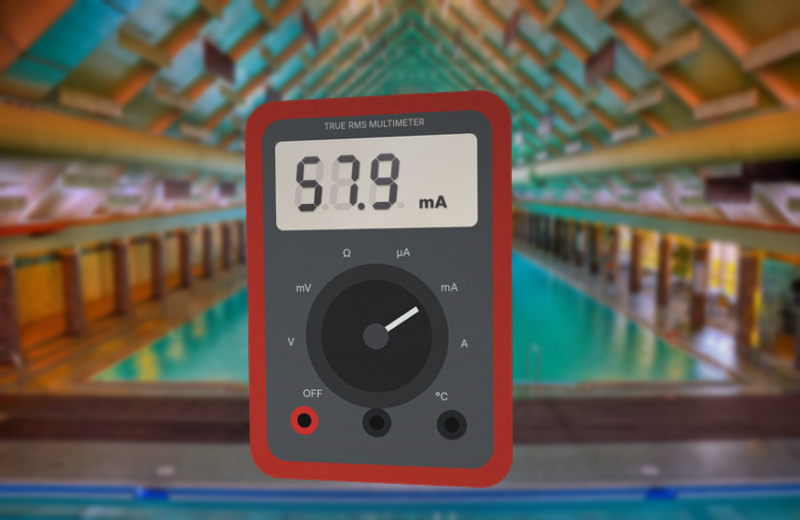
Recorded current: 57.9mA
